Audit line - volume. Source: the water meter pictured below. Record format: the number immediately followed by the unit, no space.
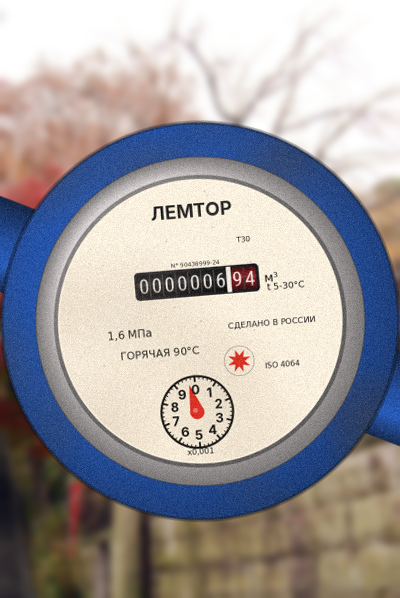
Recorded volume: 6.939m³
